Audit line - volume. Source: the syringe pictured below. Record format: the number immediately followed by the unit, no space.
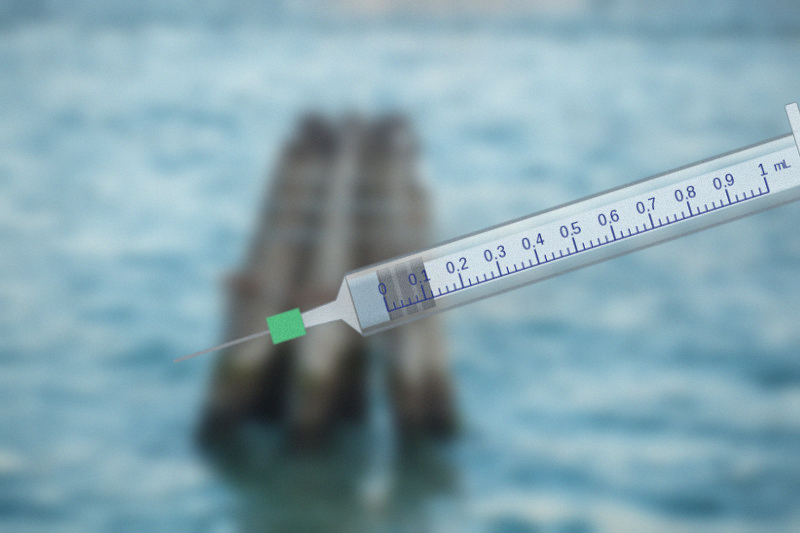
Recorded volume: 0mL
